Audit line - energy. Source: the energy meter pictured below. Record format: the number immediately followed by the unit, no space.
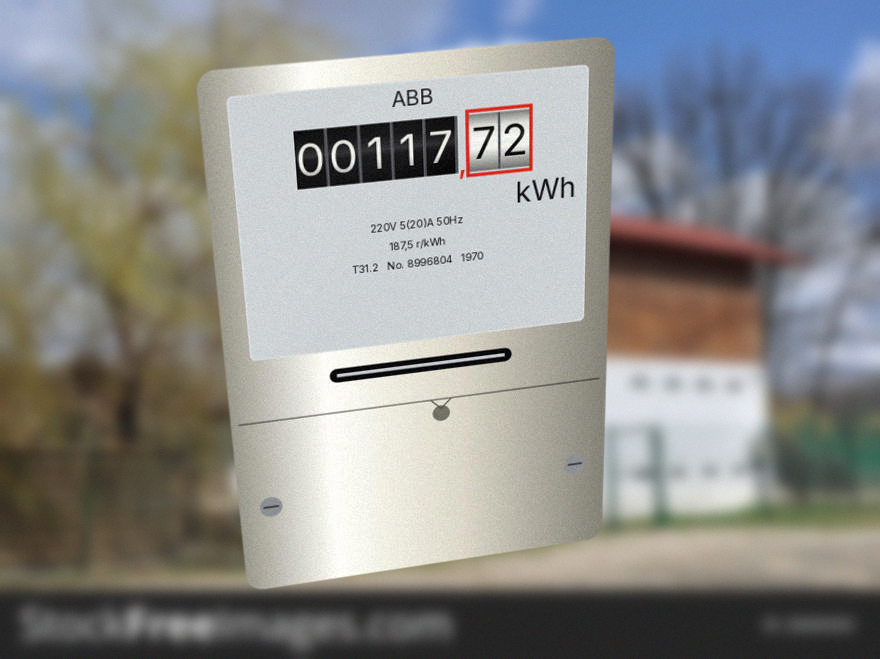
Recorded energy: 117.72kWh
